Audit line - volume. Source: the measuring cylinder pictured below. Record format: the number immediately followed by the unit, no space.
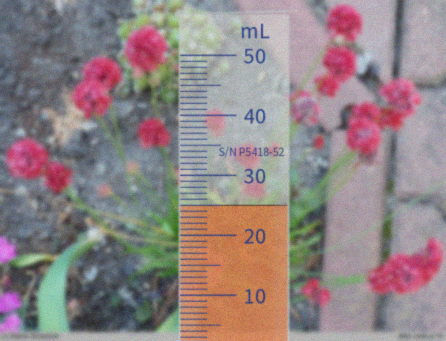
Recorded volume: 25mL
